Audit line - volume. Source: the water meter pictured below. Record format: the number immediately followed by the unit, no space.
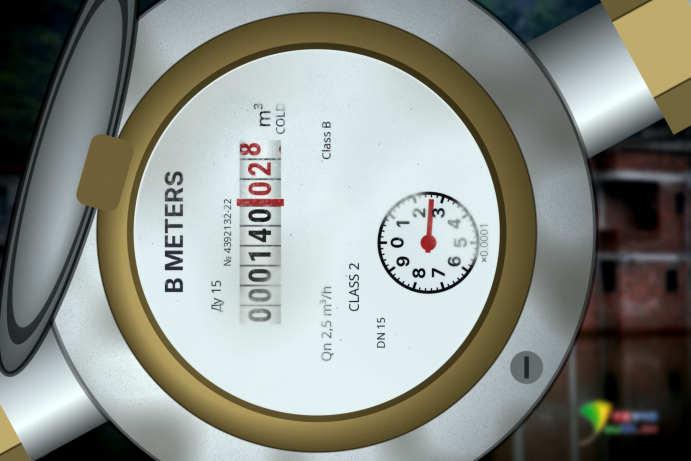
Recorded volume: 140.0282m³
